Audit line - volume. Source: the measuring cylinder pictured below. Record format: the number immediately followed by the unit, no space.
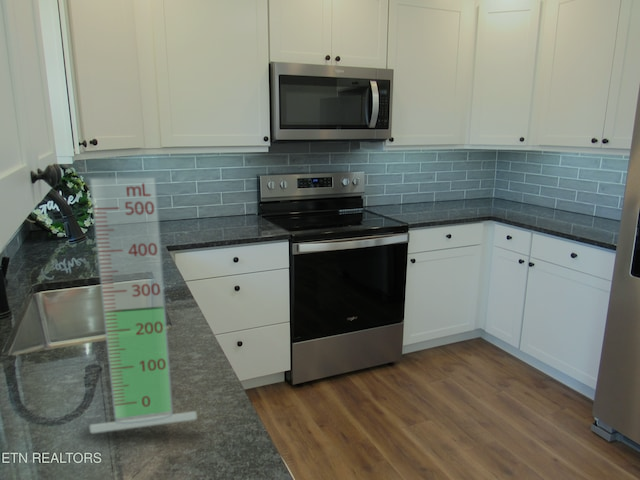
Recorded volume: 250mL
